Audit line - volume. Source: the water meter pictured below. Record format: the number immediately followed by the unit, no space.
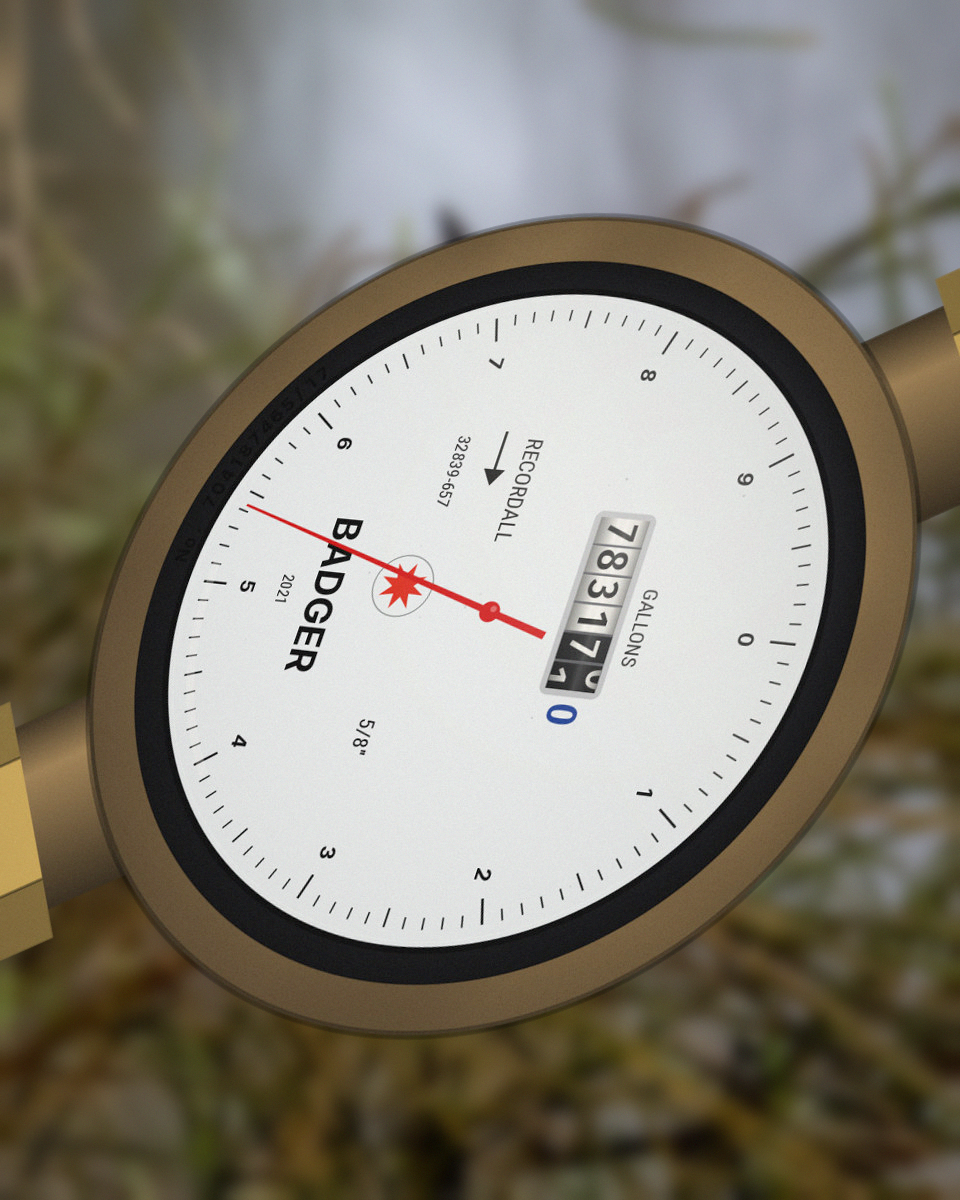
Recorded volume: 7831705.4gal
